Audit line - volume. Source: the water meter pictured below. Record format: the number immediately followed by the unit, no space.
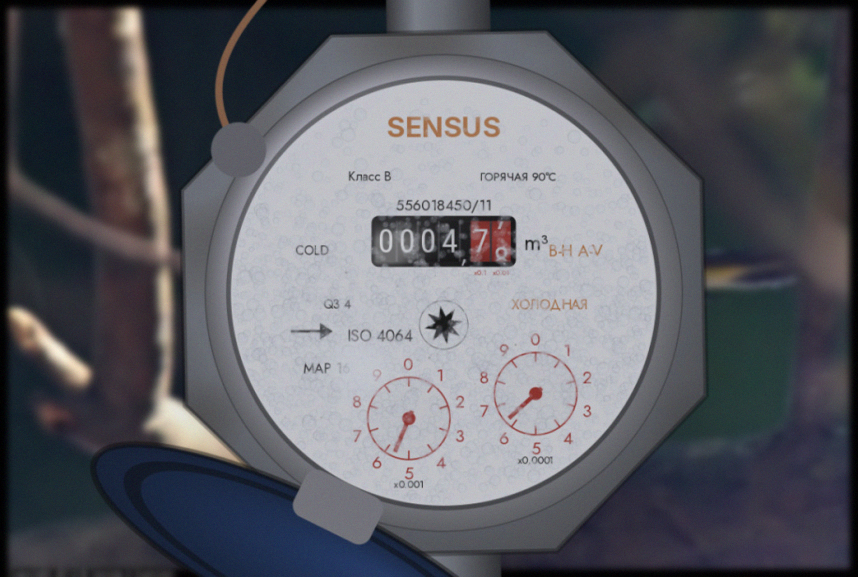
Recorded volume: 4.7756m³
